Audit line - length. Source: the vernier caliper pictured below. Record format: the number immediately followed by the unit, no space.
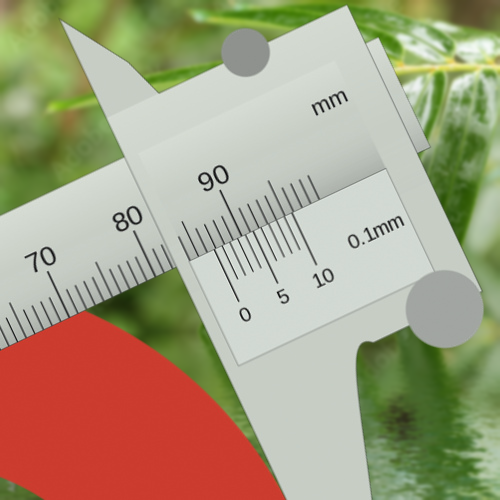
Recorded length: 86.8mm
